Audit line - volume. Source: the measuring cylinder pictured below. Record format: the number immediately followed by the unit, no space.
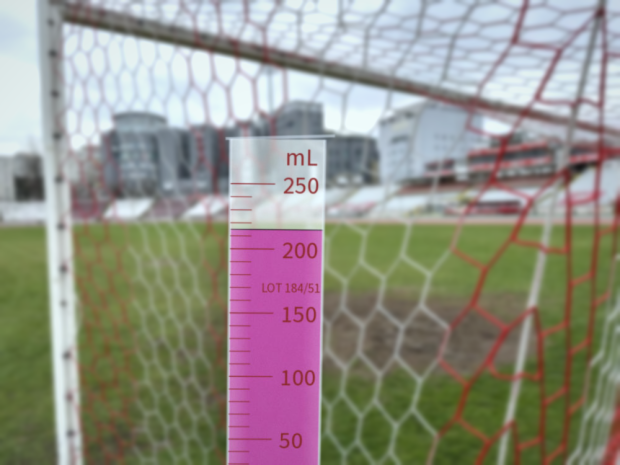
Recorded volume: 215mL
